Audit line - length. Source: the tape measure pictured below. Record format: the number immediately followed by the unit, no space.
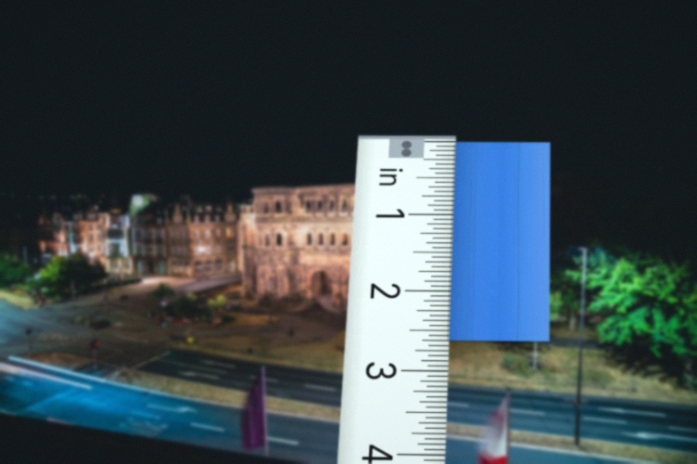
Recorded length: 2.625in
